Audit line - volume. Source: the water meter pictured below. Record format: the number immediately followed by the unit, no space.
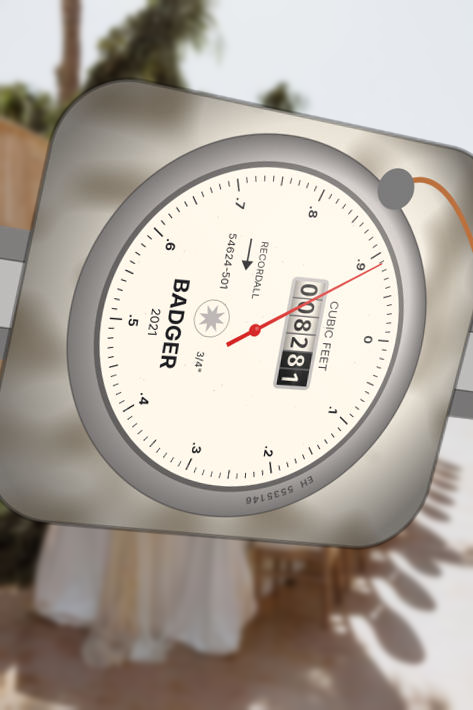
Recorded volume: 8280.91ft³
